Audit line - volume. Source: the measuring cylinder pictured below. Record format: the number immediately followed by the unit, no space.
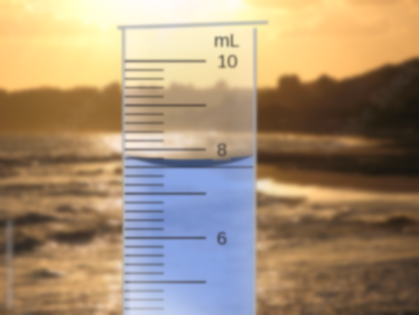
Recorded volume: 7.6mL
